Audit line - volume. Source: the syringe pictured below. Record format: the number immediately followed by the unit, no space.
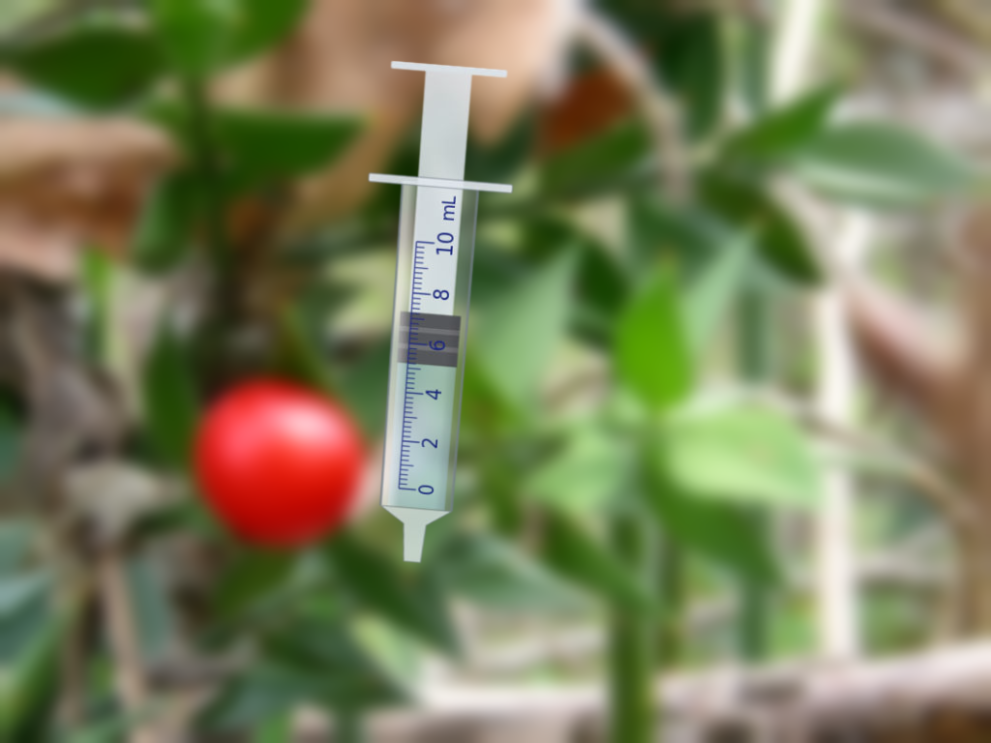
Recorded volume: 5.2mL
